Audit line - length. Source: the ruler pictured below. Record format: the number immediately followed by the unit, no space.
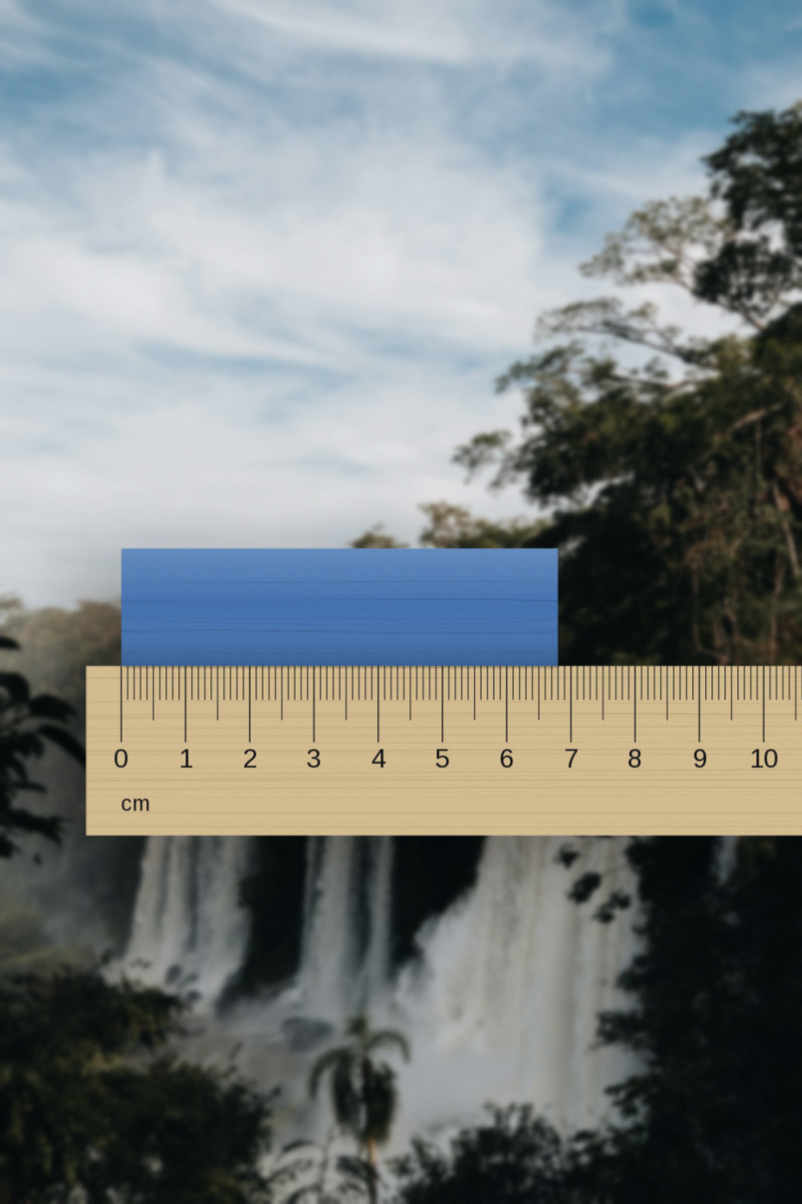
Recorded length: 6.8cm
